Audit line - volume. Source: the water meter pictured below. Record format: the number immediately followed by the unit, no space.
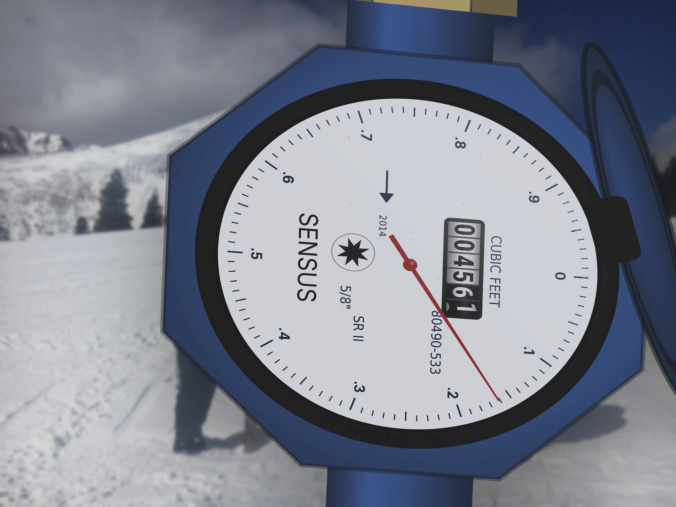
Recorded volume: 4561.16ft³
